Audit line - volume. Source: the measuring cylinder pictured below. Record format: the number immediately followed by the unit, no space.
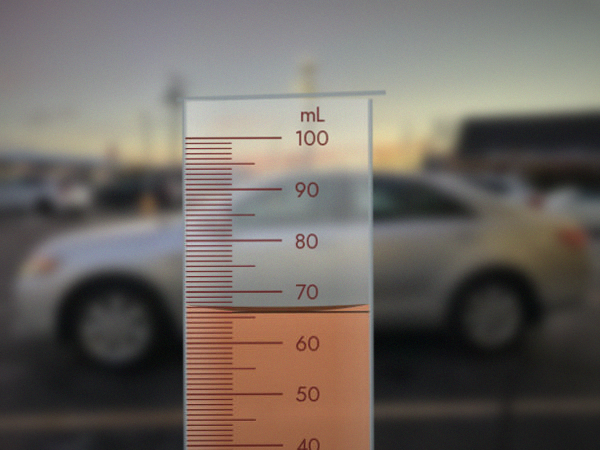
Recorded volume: 66mL
